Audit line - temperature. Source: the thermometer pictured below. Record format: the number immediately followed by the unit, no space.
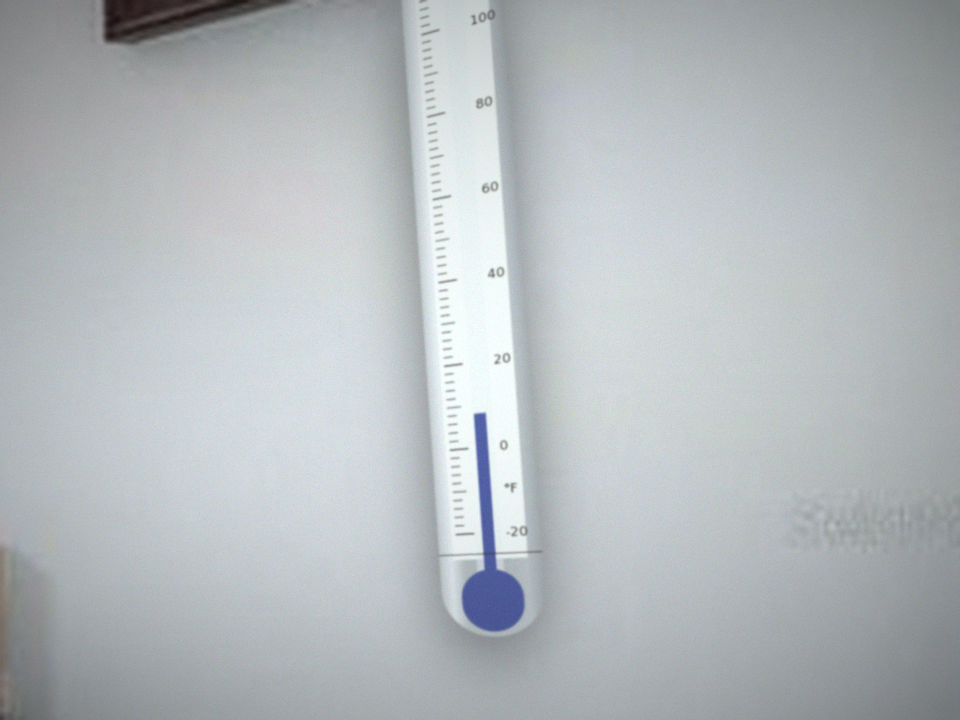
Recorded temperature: 8°F
